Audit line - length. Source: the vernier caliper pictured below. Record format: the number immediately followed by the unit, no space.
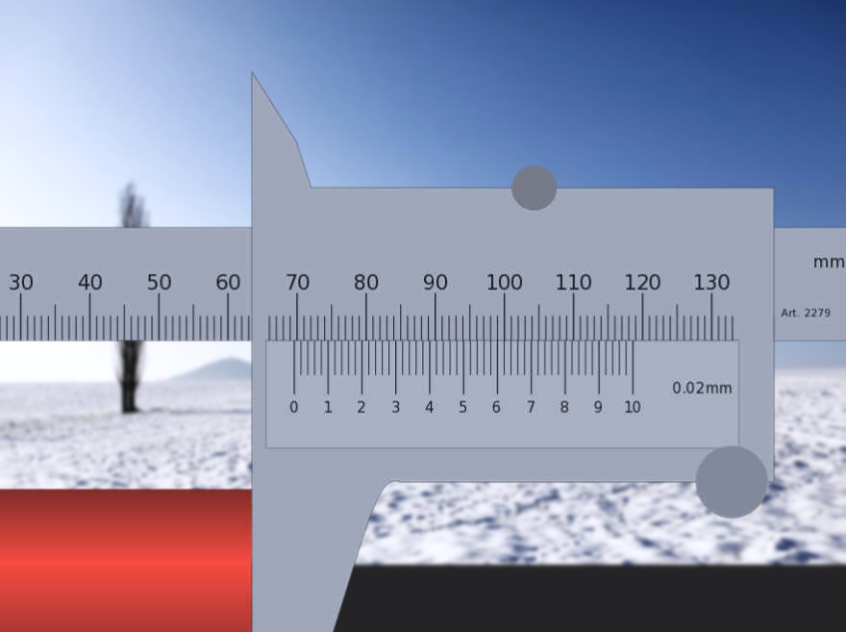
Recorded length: 69.6mm
